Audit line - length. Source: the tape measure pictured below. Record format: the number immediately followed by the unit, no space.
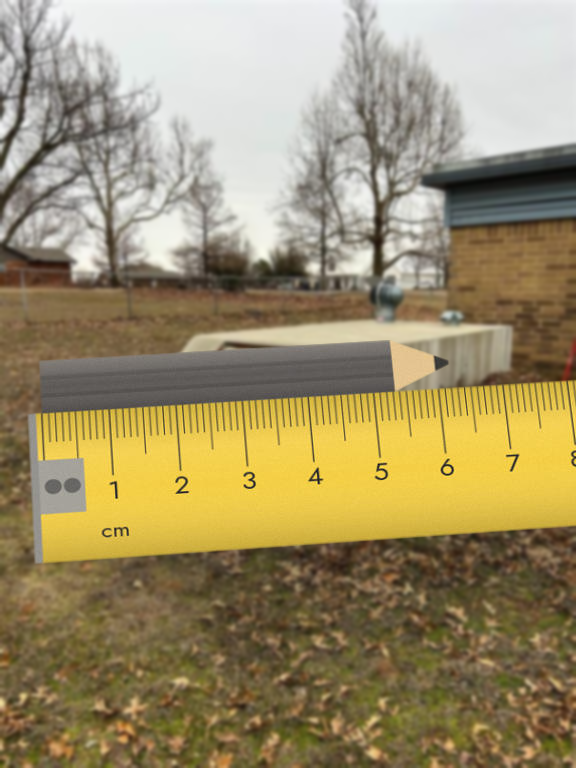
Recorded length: 6.2cm
